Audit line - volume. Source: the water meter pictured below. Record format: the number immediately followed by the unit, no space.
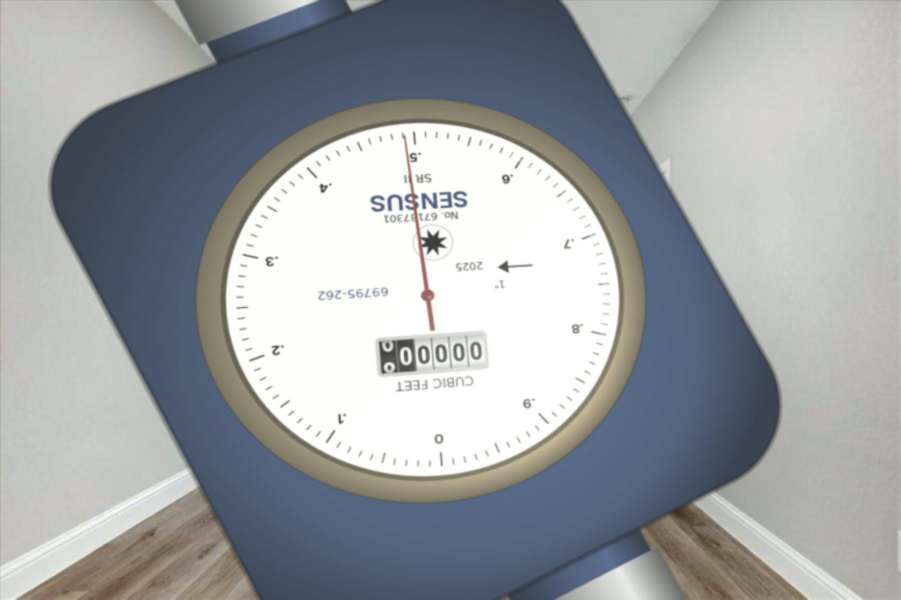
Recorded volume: 8.49ft³
